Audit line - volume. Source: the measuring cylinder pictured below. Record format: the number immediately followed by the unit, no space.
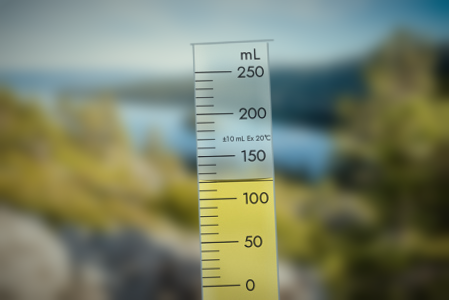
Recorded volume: 120mL
